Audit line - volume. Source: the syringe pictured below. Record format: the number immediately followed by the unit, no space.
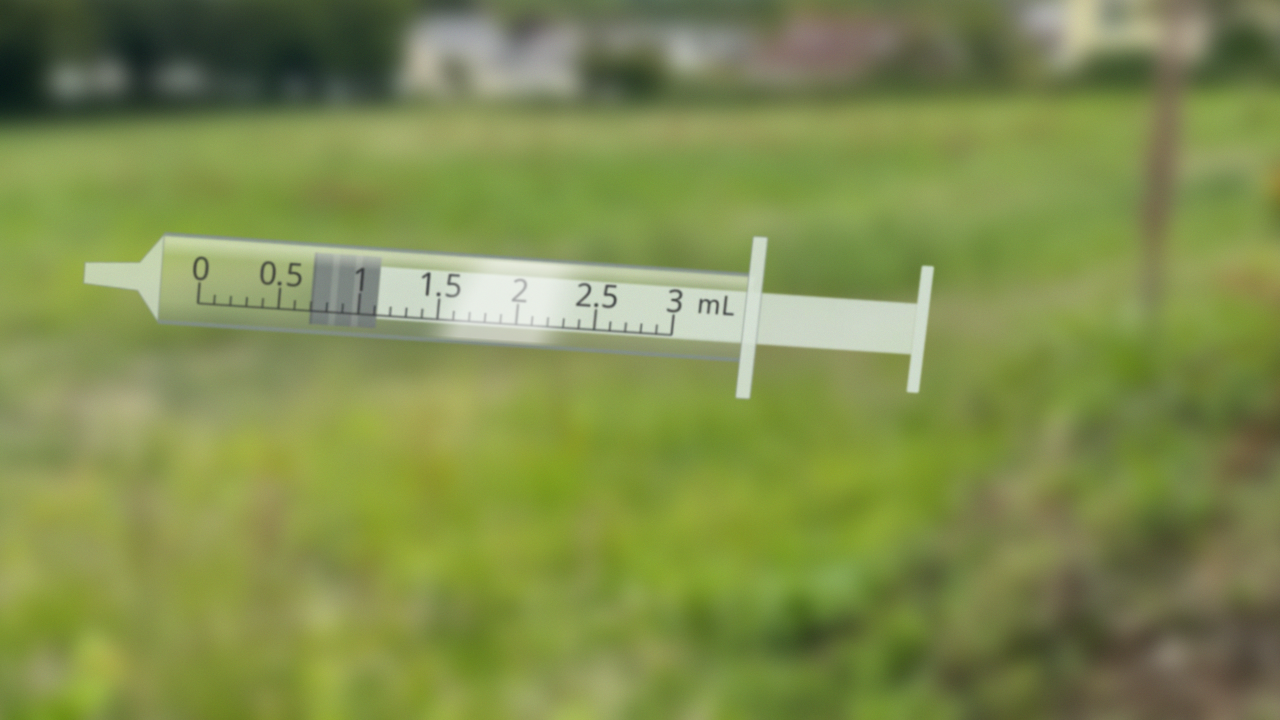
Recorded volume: 0.7mL
